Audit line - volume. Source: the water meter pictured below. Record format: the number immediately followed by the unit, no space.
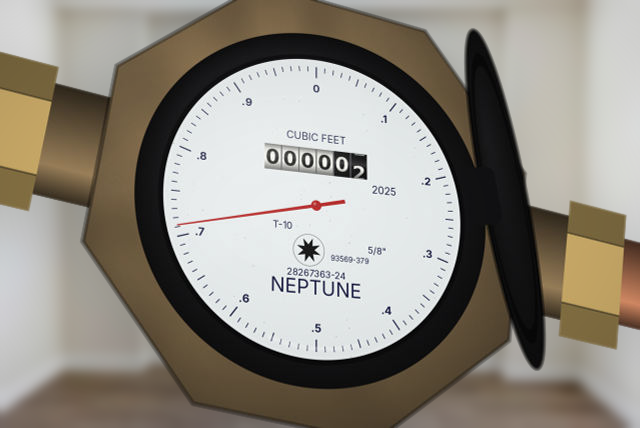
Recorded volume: 1.71ft³
